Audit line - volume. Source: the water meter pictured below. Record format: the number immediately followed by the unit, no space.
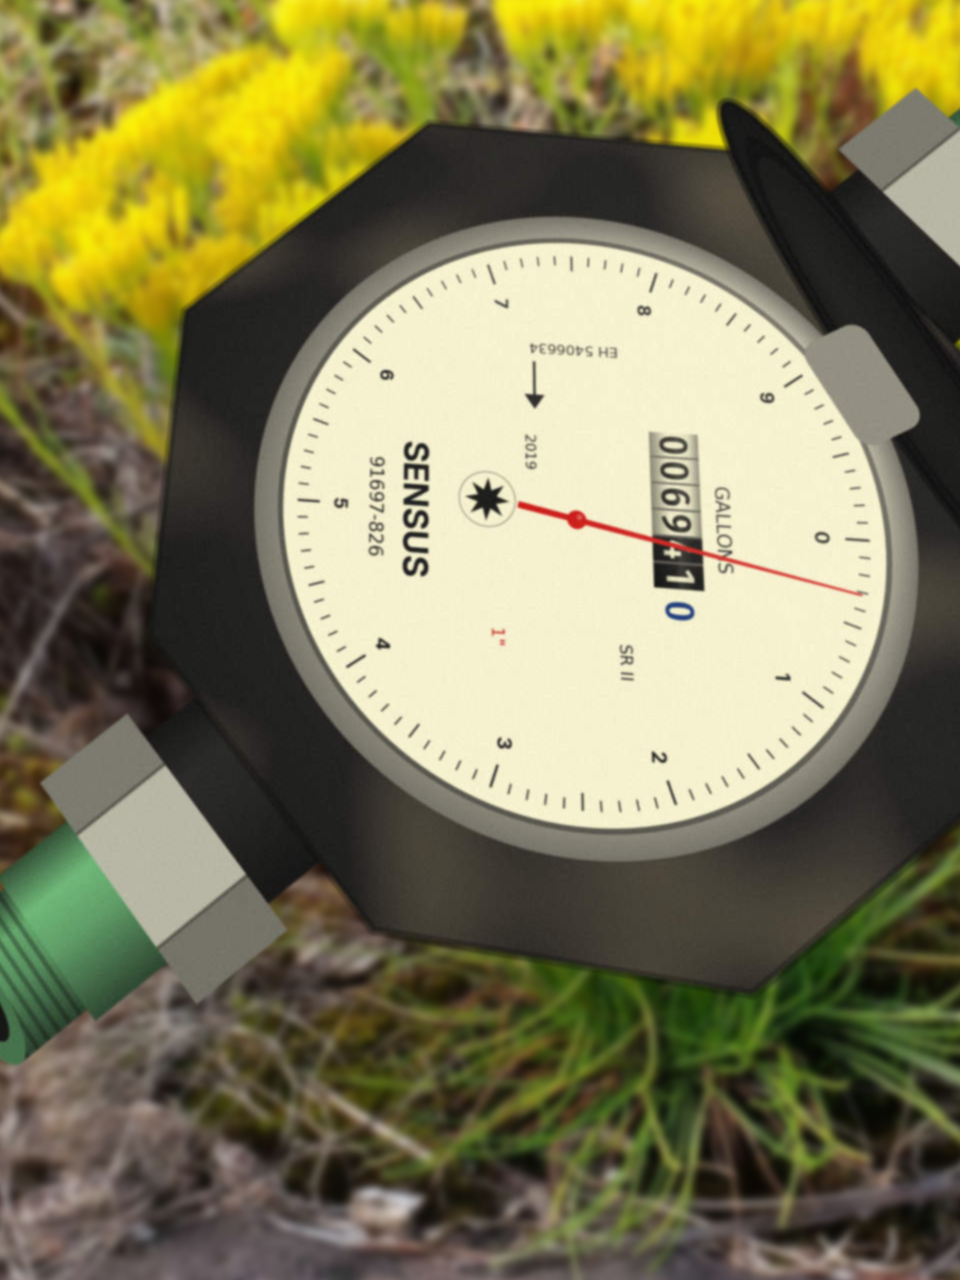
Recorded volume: 69410.3gal
